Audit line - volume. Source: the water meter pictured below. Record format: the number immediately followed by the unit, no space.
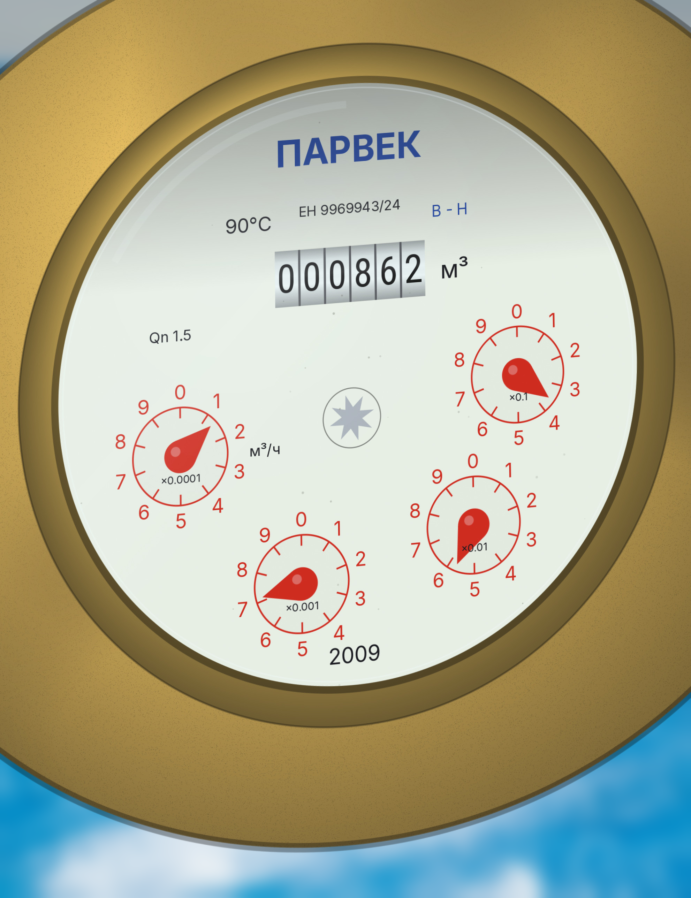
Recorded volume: 862.3571m³
